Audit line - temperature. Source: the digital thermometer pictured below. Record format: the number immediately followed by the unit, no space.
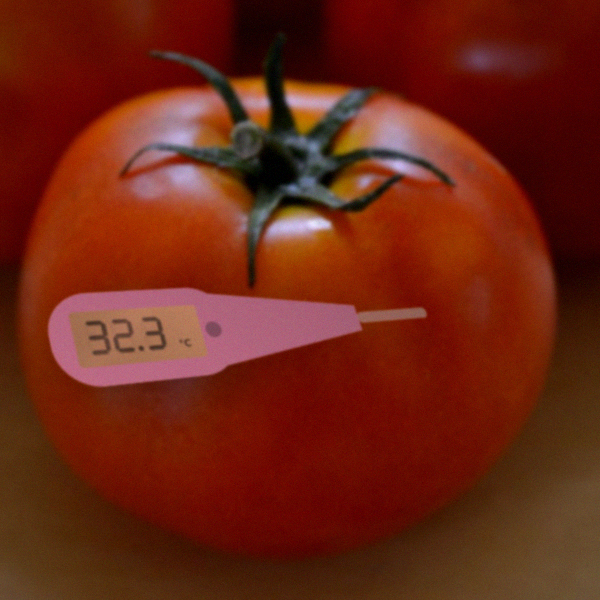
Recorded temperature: 32.3°C
